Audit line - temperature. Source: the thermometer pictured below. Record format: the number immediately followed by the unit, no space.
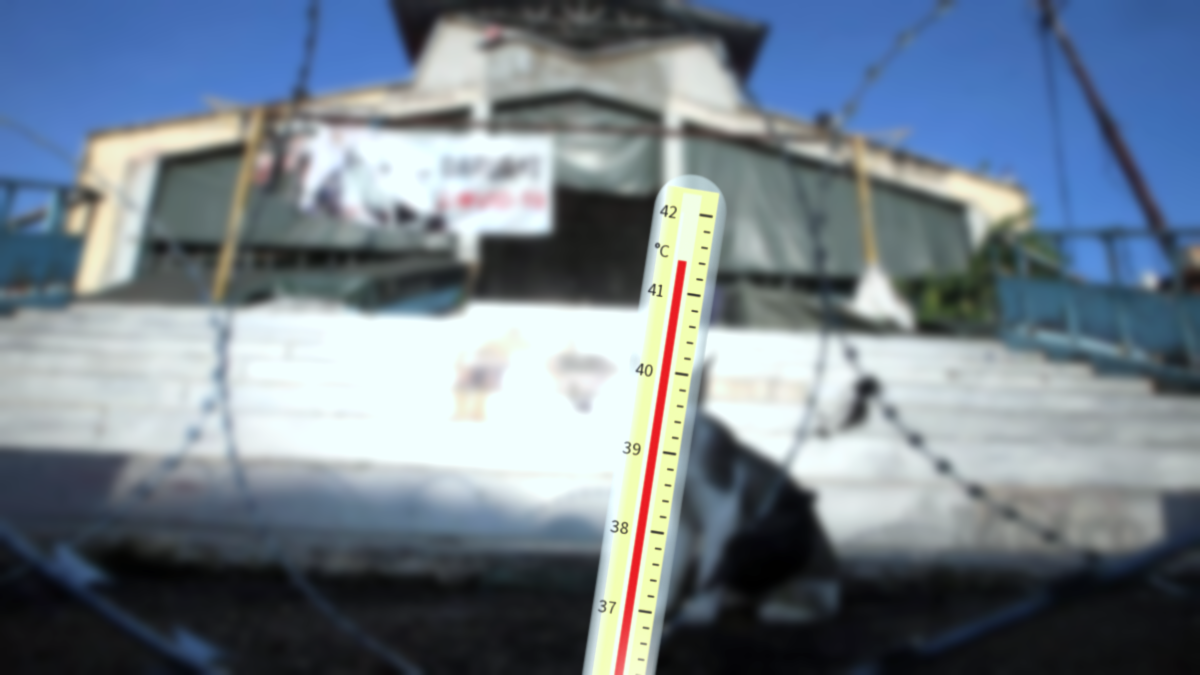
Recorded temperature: 41.4°C
